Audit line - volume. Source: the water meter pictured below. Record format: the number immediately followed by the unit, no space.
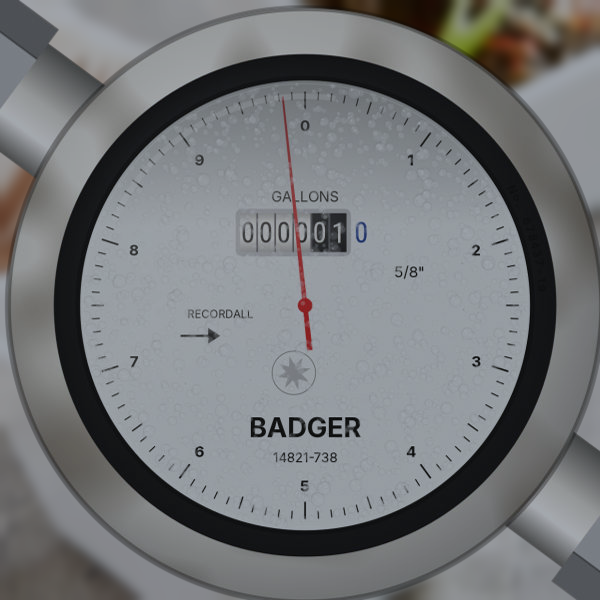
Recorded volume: 9.8gal
